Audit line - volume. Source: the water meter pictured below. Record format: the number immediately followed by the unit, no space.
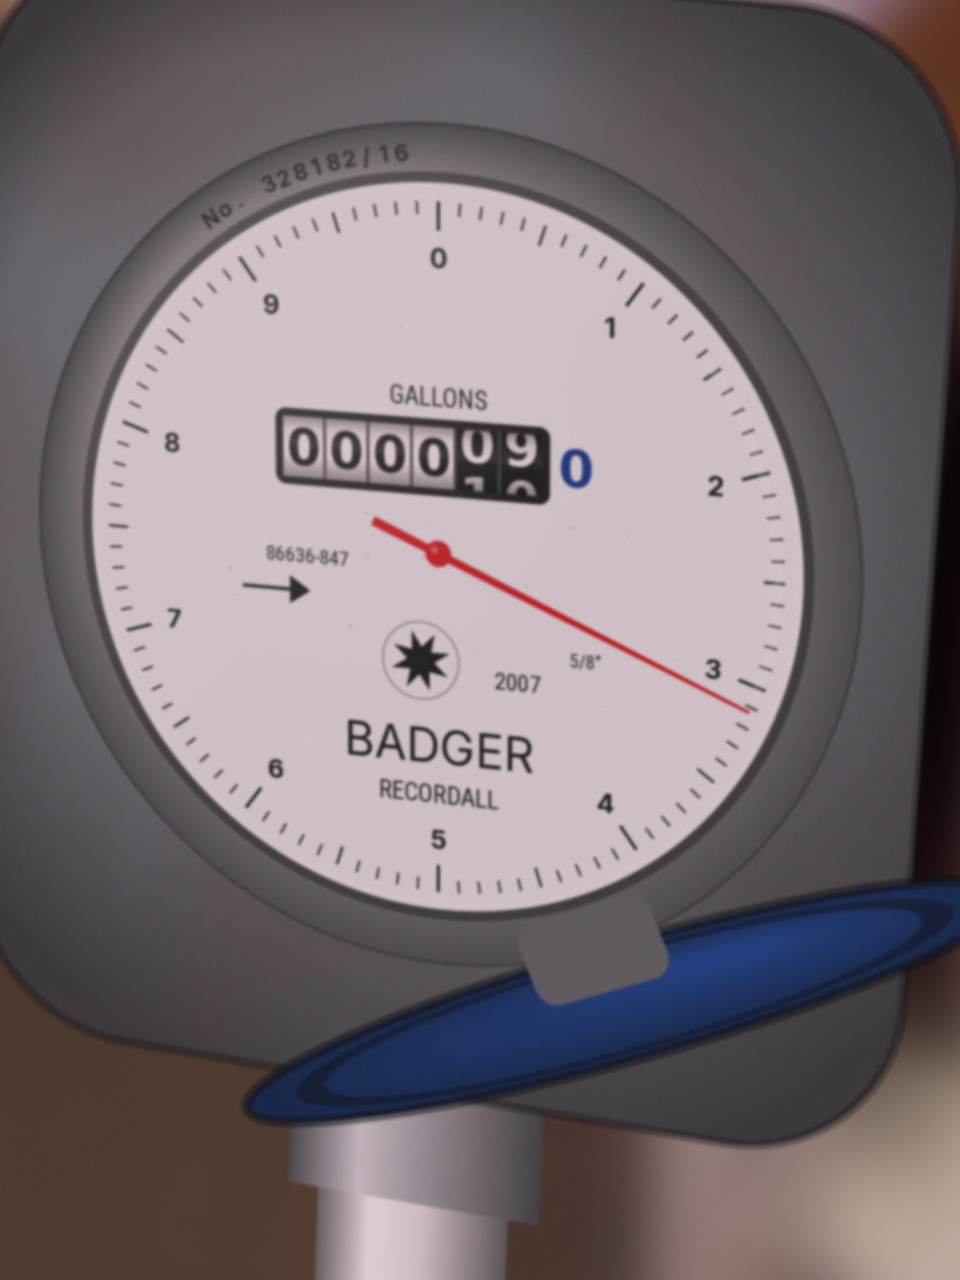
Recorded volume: 93.1gal
